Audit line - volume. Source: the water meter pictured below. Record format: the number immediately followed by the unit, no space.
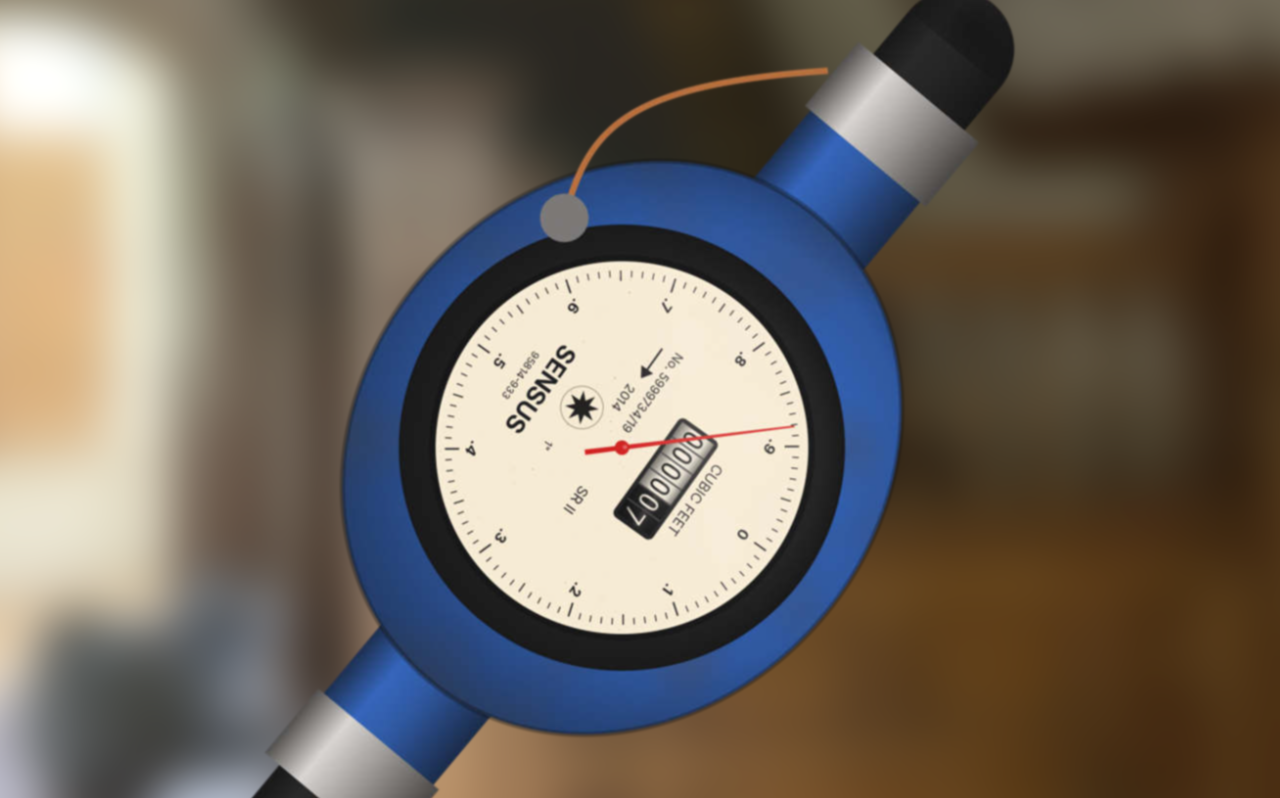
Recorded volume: 6.88ft³
